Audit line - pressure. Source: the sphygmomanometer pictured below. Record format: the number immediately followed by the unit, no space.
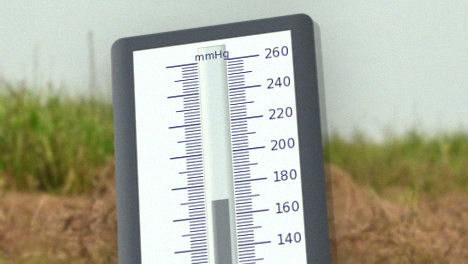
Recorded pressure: 170mmHg
